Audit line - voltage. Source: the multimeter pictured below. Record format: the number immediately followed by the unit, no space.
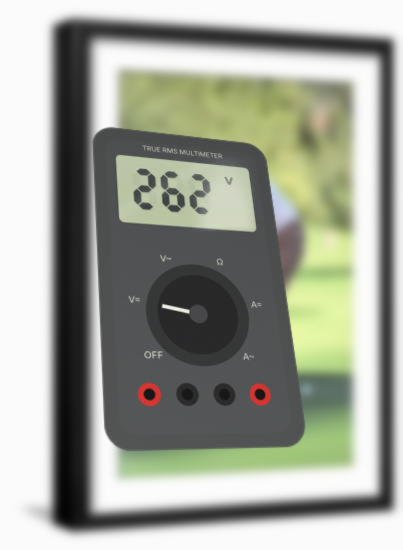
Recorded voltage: 262V
